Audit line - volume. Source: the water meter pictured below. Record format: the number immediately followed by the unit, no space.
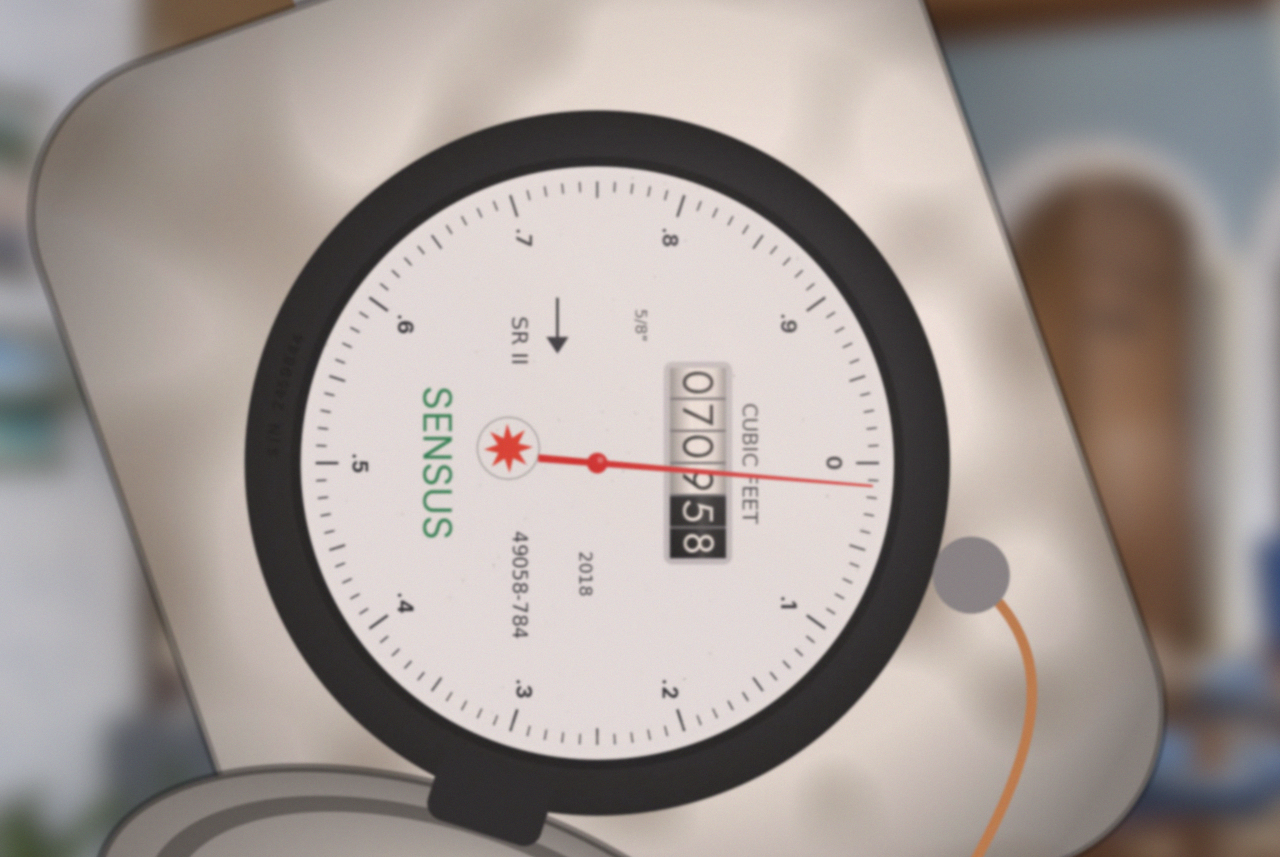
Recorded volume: 70958.01ft³
